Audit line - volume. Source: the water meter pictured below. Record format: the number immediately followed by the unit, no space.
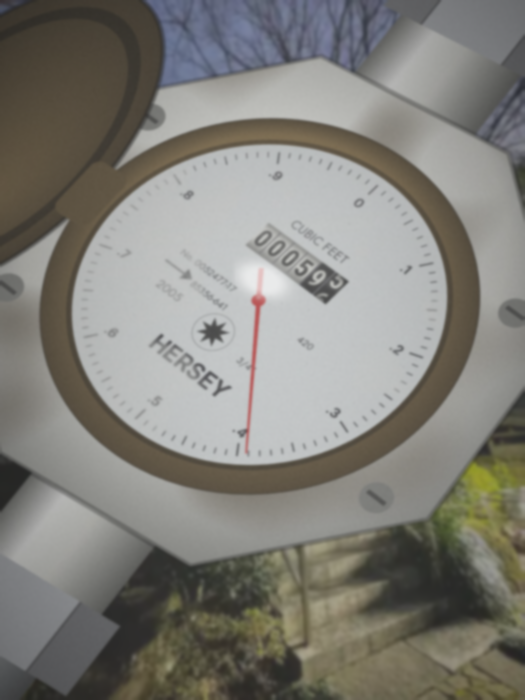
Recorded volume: 595.39ft³
